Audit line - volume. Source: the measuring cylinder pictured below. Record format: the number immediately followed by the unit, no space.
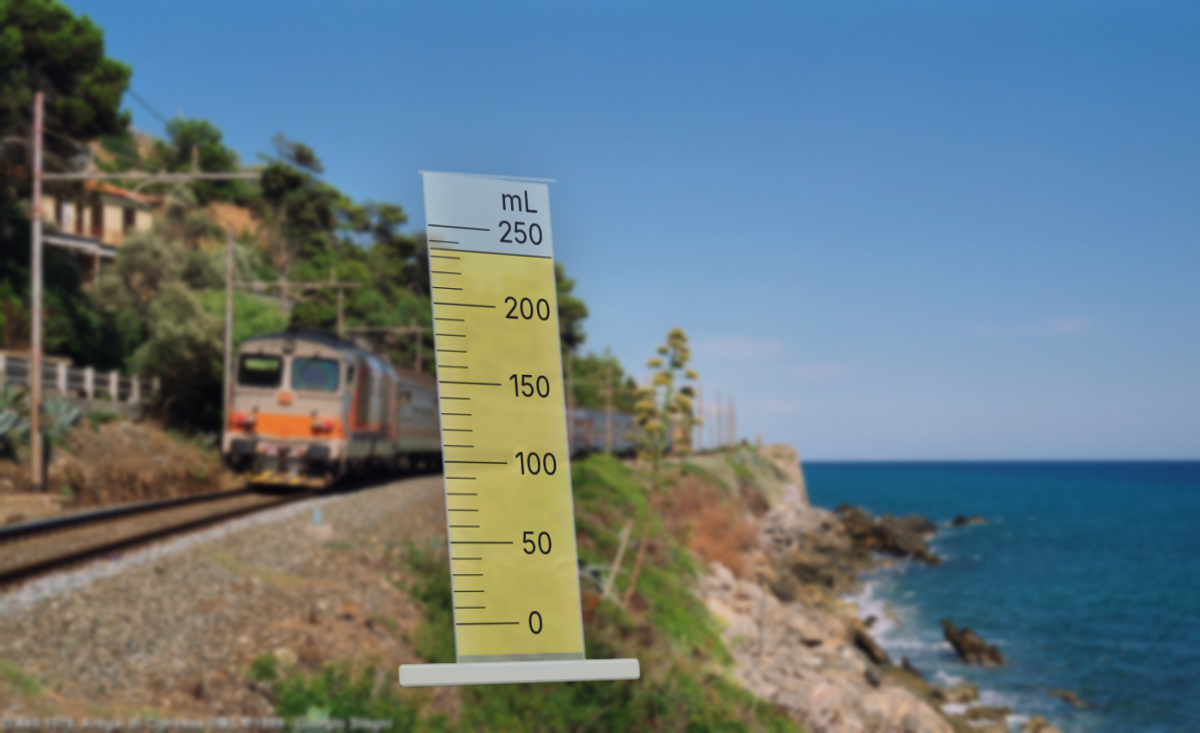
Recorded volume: 235mL
